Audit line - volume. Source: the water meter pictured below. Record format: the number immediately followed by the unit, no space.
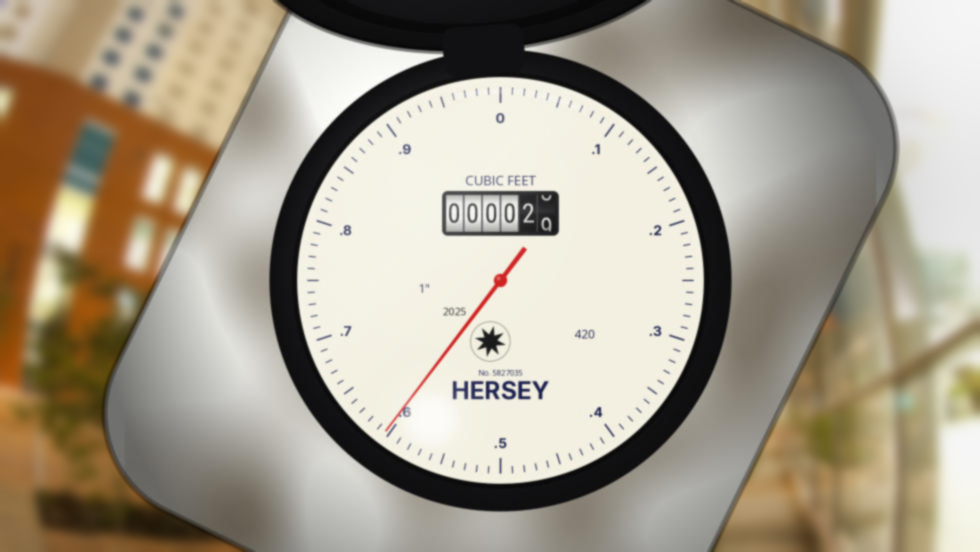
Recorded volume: 28.60ft³
